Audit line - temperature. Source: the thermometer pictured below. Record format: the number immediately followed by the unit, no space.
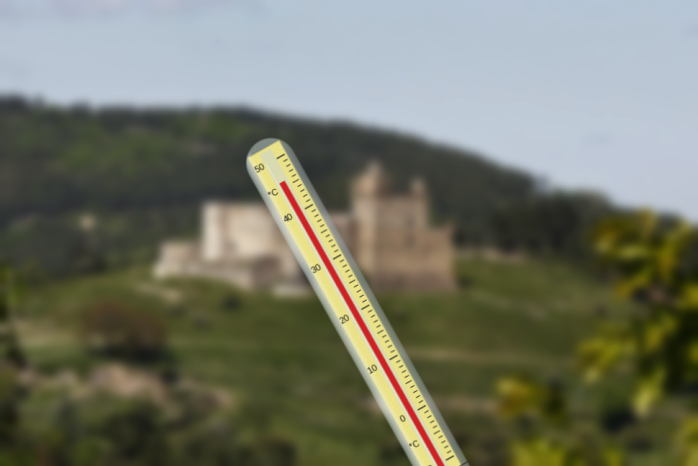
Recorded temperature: 46°C
